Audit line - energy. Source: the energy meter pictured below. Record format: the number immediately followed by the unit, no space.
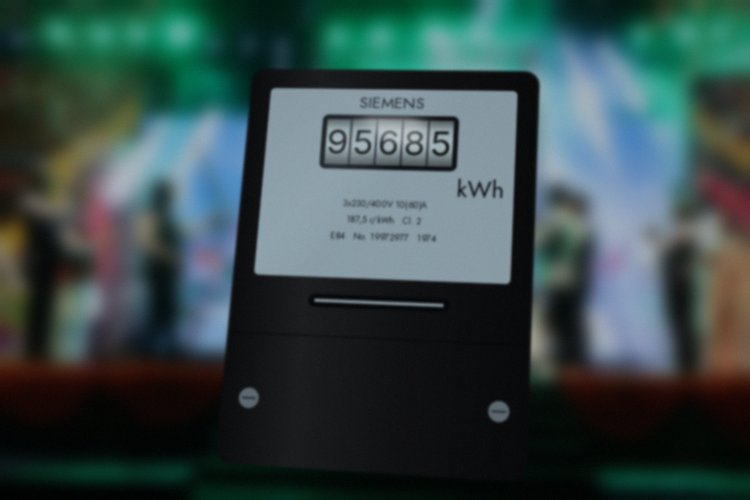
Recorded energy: 95685kWh
